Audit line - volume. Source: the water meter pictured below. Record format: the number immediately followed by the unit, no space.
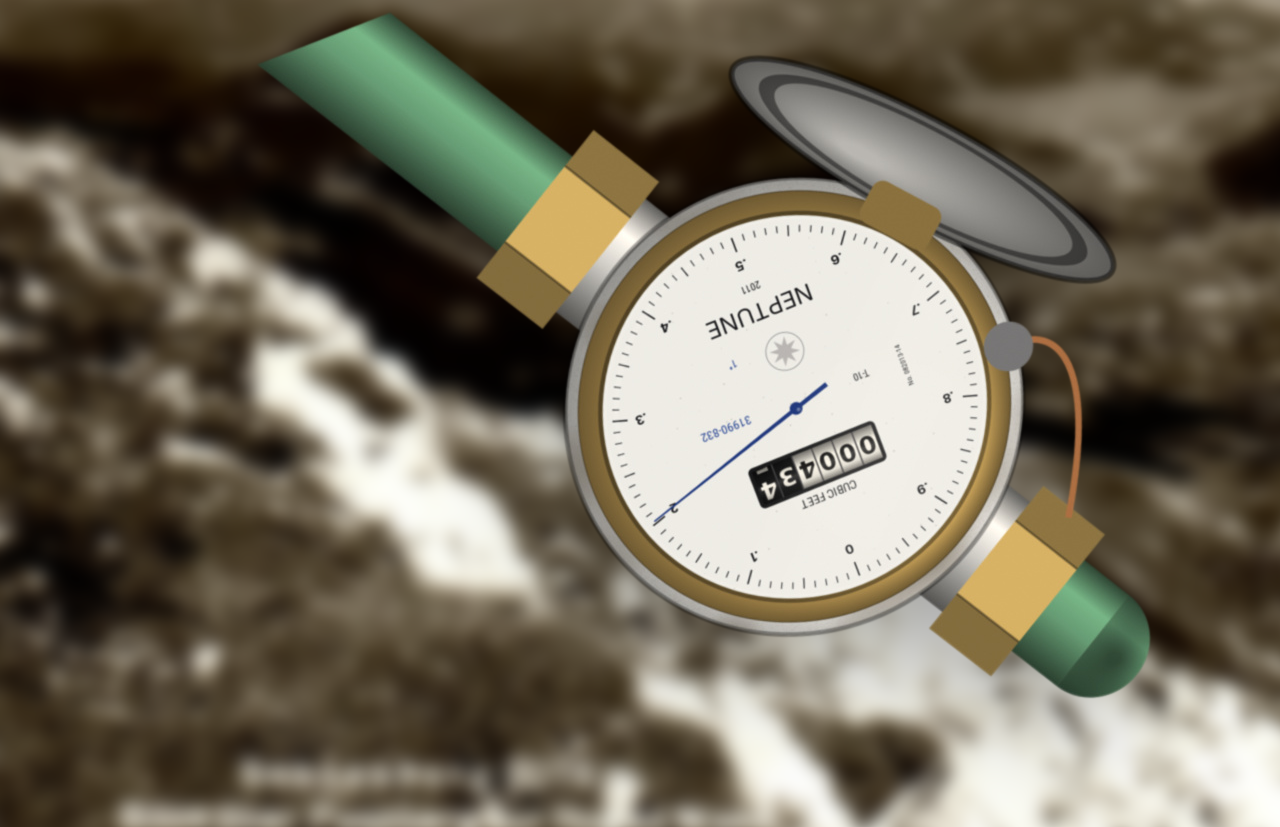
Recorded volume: 434.20ft³
